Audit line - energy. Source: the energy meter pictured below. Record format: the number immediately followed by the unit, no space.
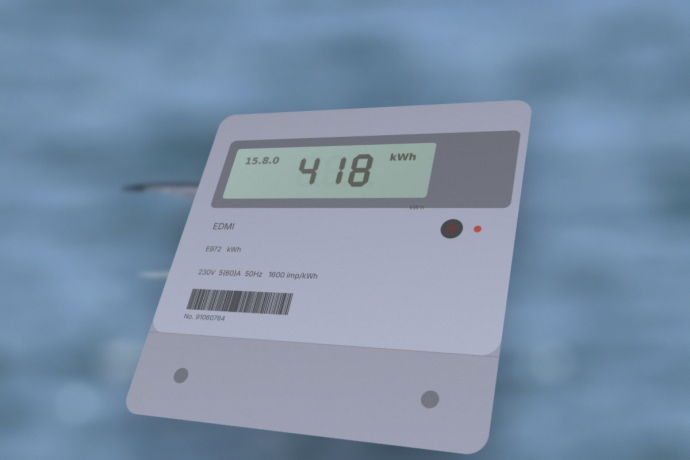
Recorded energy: 418kWh
